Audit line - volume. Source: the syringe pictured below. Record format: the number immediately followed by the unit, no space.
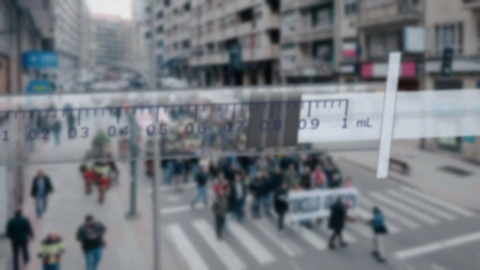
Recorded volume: 0.74mL
